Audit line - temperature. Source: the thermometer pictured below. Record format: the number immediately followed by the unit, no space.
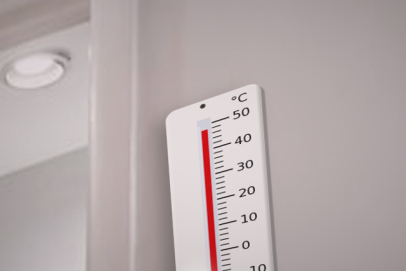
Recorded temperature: 48°C
